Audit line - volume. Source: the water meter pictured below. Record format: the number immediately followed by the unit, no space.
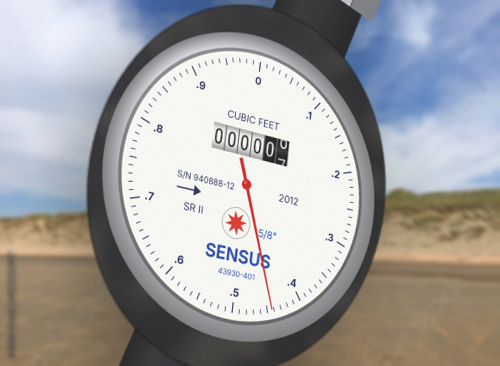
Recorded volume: 6.44ft³
